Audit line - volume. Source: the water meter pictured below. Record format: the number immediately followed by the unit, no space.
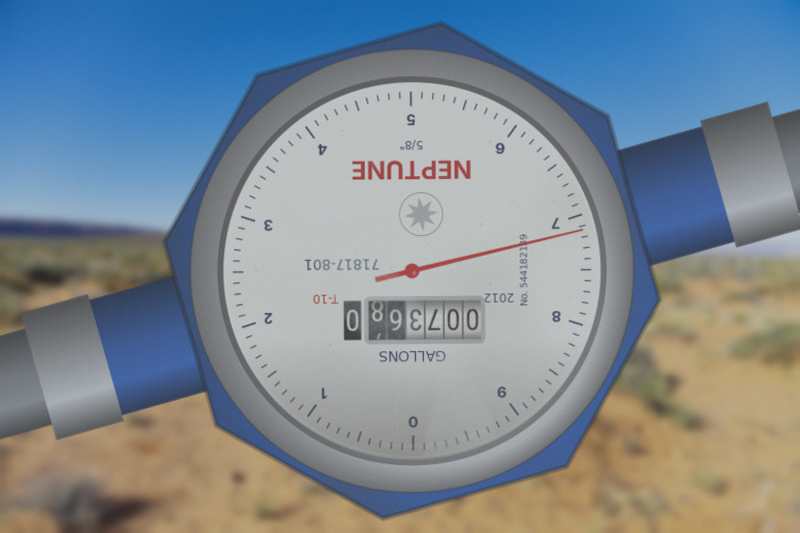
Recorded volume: 73677.1gal
